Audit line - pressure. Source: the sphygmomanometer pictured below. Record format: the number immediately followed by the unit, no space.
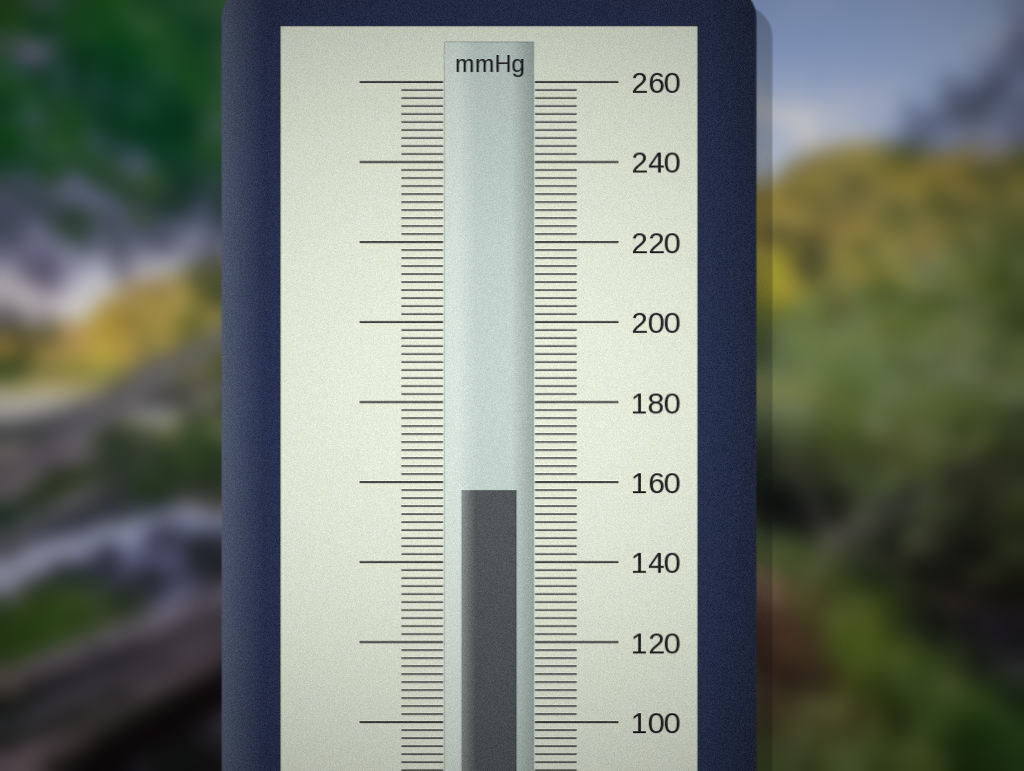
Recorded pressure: 158mmHg
